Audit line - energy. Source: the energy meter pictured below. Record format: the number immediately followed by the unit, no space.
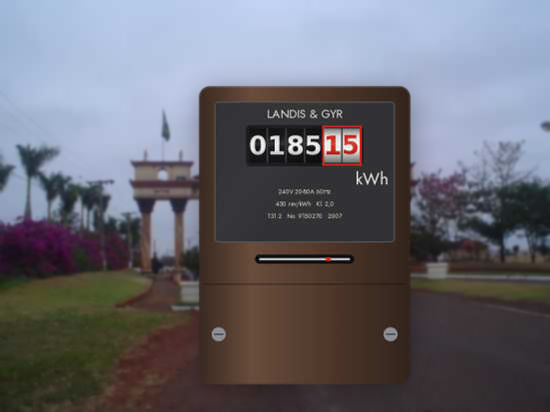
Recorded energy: 185.15kWh
